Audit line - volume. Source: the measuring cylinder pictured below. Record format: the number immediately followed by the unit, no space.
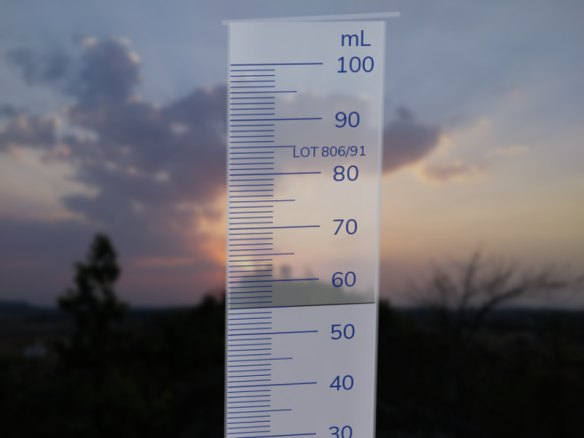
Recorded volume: 55mL
